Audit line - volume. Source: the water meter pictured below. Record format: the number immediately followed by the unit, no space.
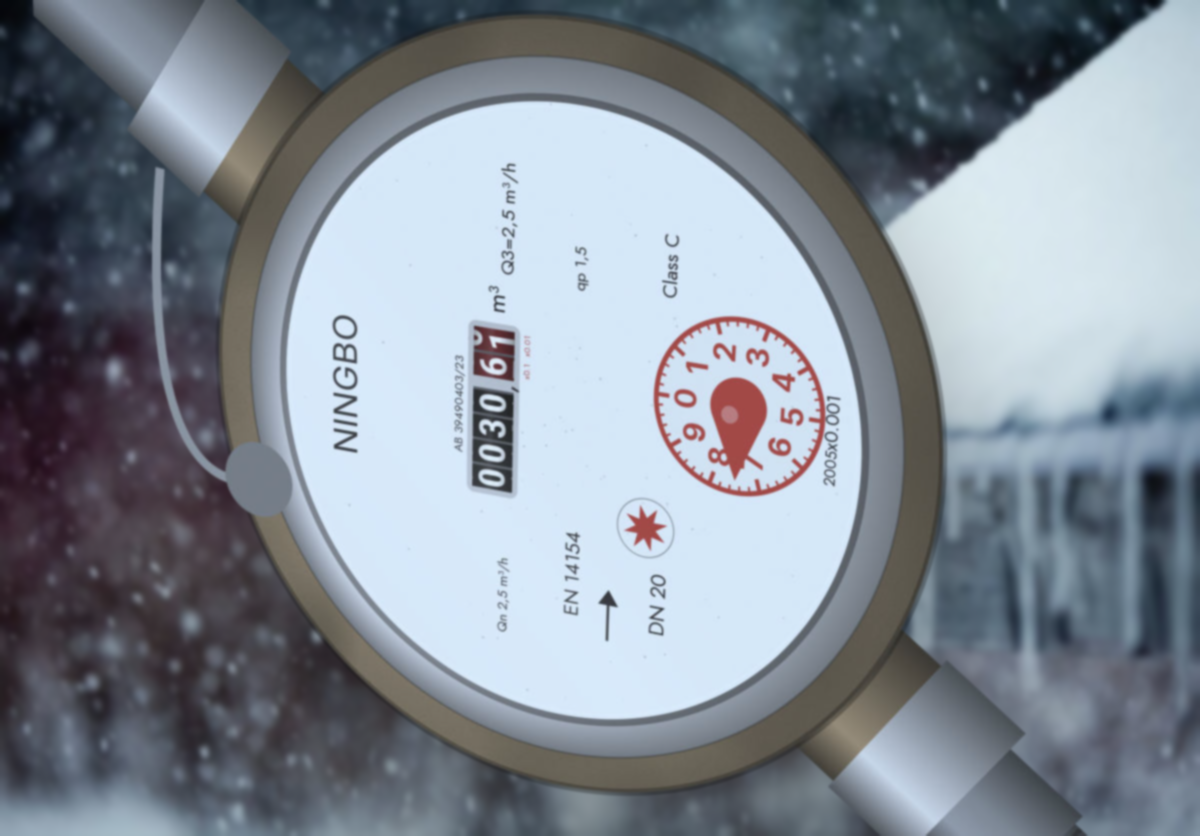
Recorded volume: 30.607m³
